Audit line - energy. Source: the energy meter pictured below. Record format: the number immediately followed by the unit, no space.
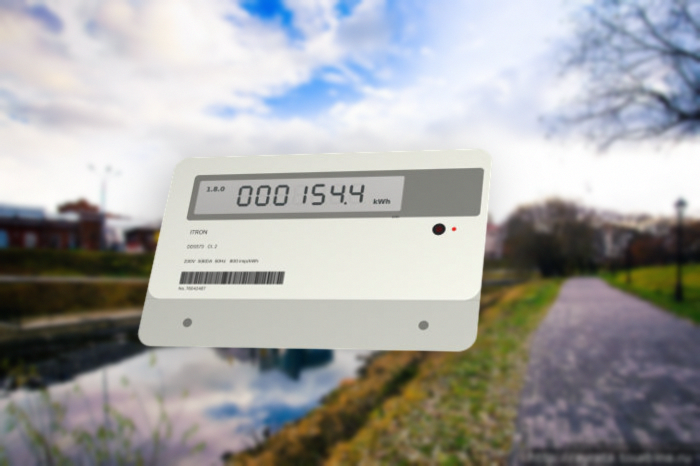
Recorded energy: 154.4kWh
